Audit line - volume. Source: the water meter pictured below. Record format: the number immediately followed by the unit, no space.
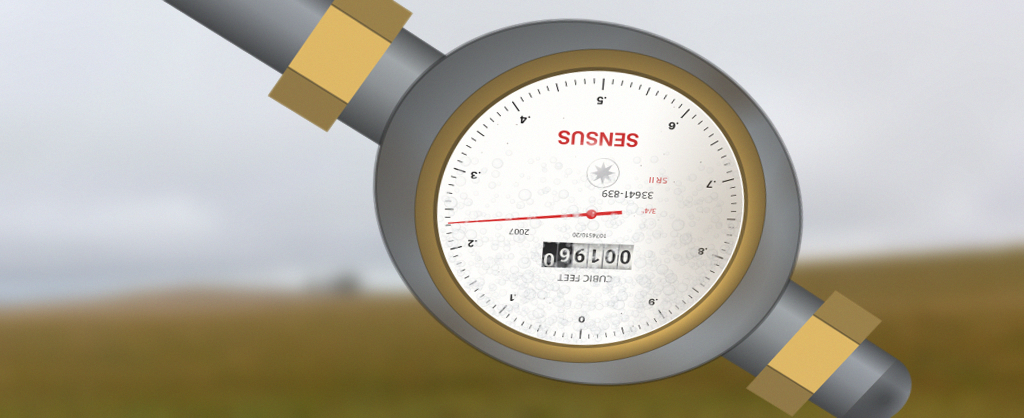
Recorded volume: 1960.23ft³
